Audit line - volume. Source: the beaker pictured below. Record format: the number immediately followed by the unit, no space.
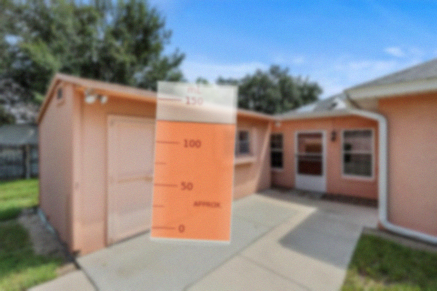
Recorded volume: 125mL
